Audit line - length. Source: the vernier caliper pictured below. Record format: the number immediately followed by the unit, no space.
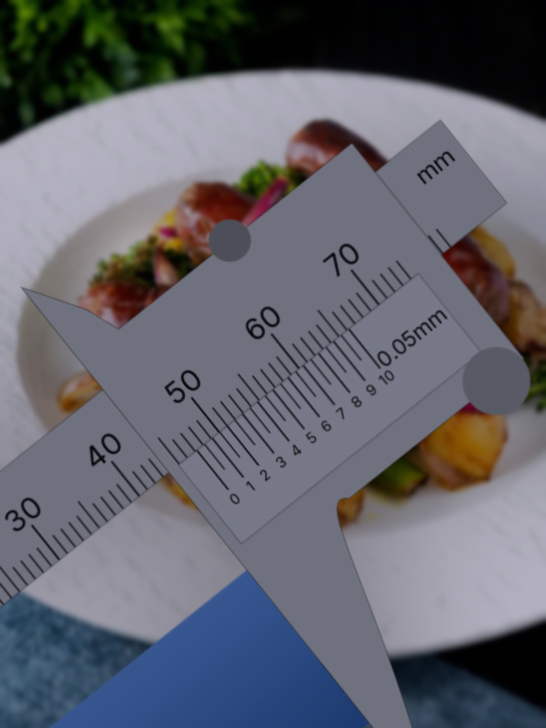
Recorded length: 47.2mm
